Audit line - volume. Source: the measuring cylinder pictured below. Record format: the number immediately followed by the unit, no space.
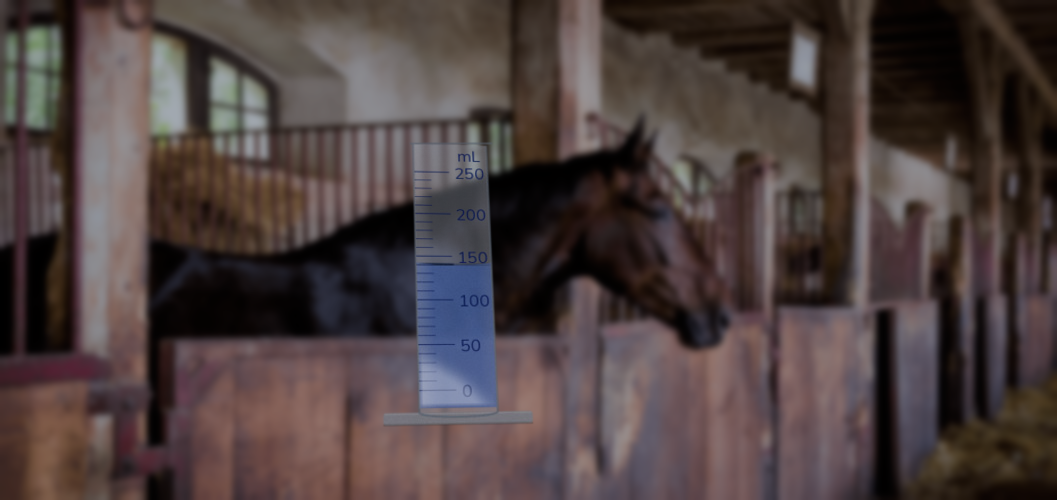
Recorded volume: 140mL
